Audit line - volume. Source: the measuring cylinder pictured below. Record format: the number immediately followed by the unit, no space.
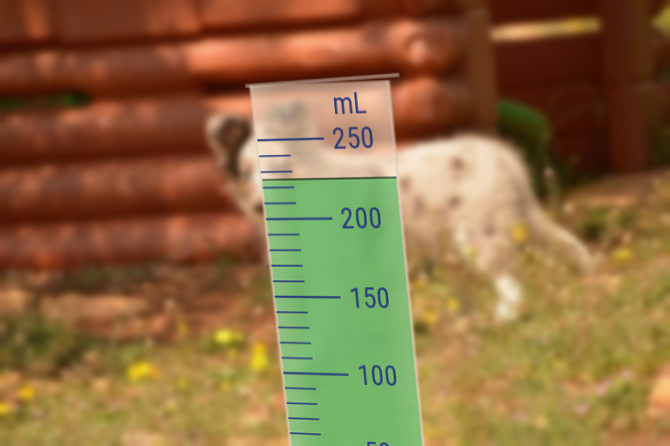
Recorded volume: 225mL
